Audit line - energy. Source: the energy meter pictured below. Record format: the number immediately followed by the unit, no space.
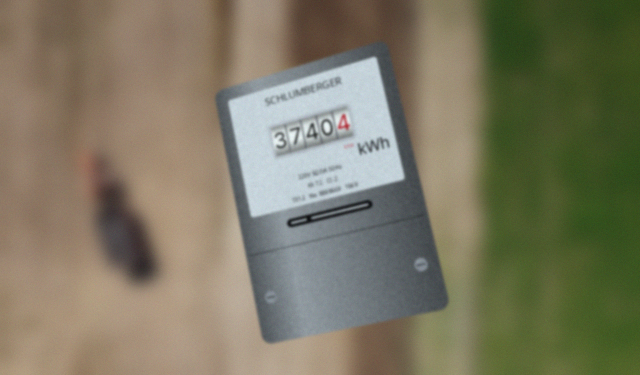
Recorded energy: 3740.4kWh
